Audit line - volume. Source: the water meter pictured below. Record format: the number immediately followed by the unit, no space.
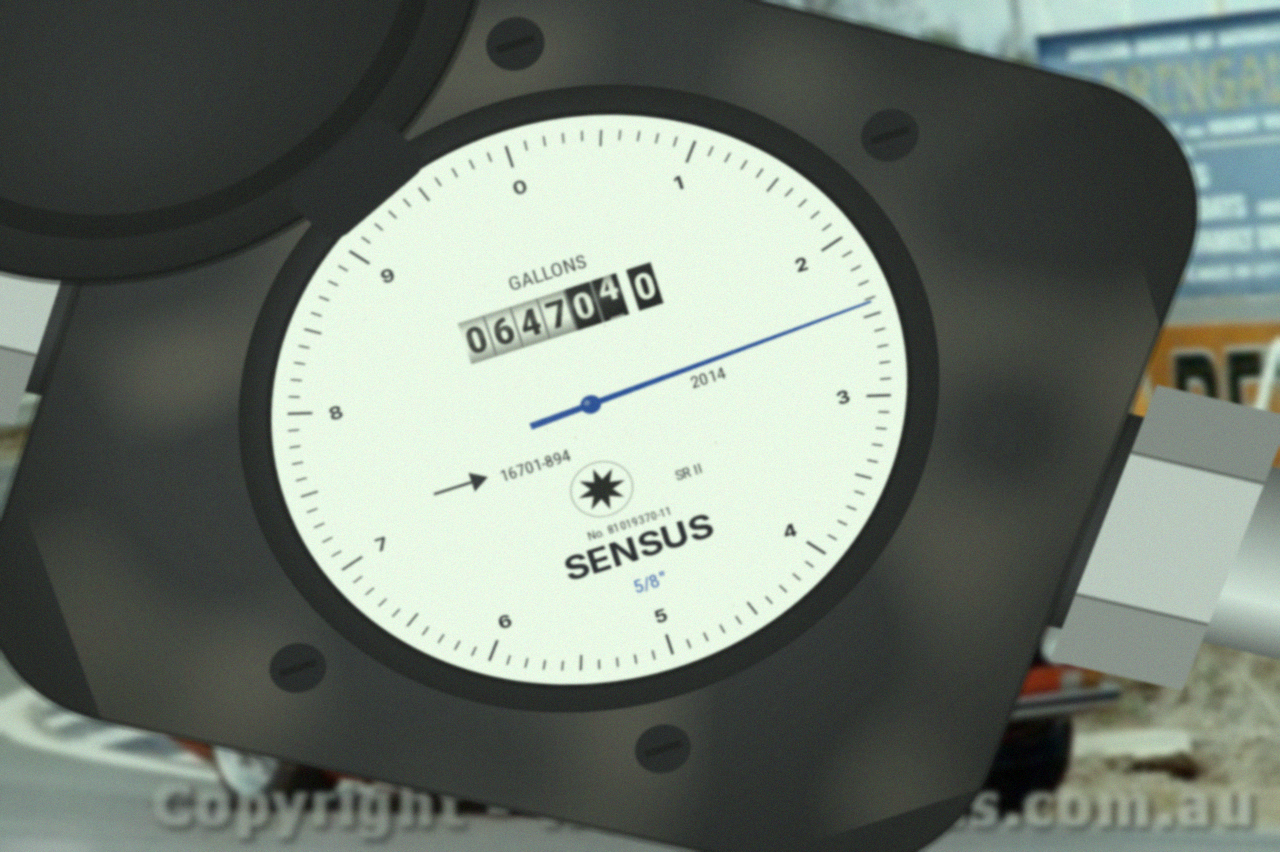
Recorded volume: 647042.4gal
